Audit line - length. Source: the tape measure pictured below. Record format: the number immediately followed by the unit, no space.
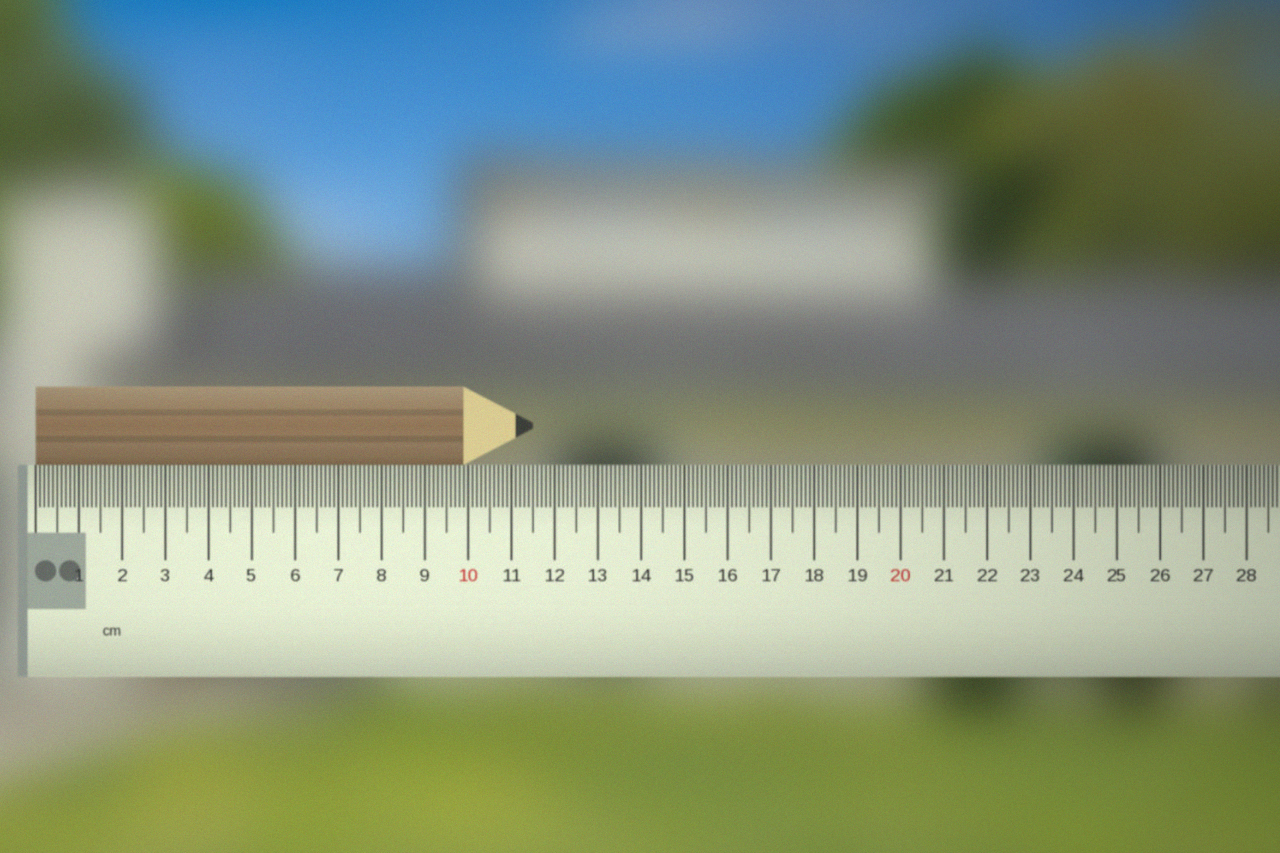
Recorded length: 11.5cm
